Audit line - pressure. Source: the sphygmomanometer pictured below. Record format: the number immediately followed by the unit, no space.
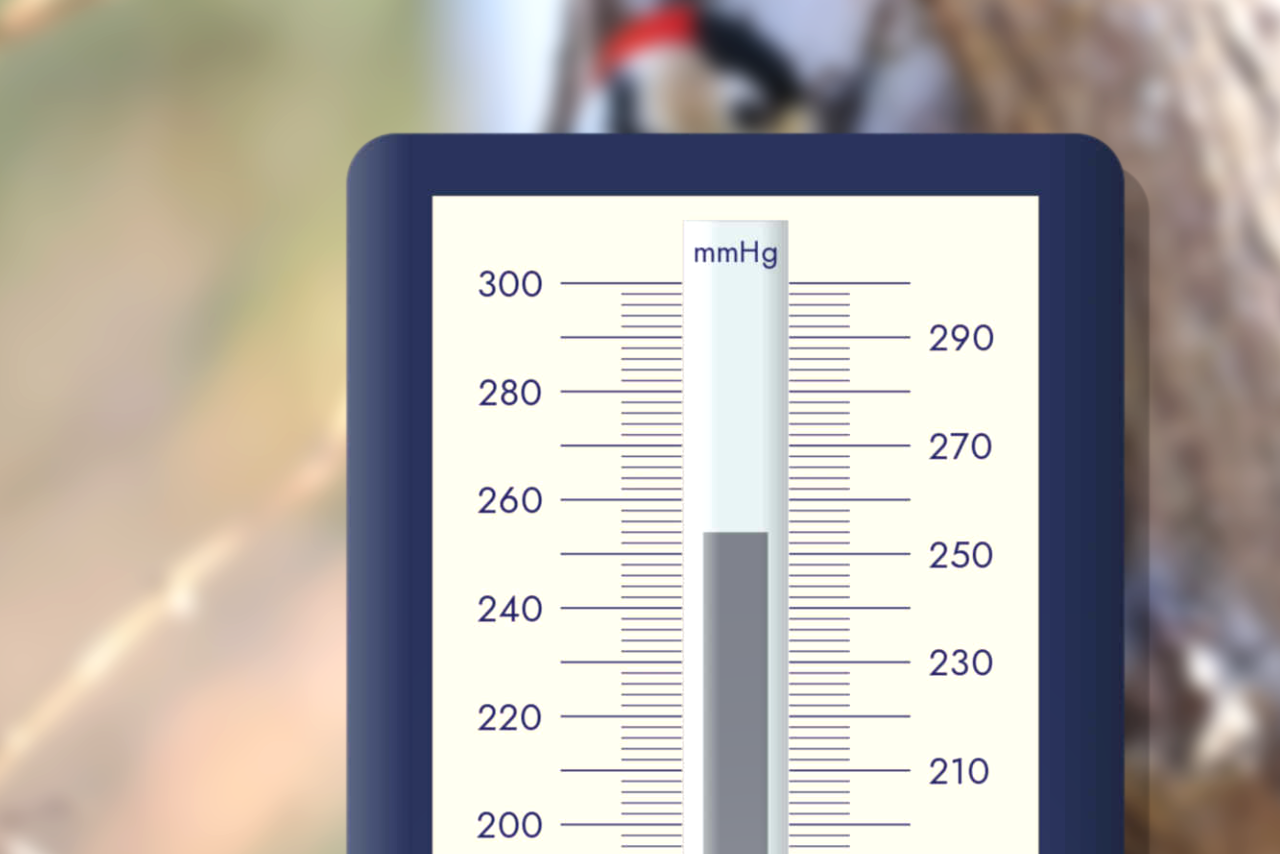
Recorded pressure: 254mmHg
